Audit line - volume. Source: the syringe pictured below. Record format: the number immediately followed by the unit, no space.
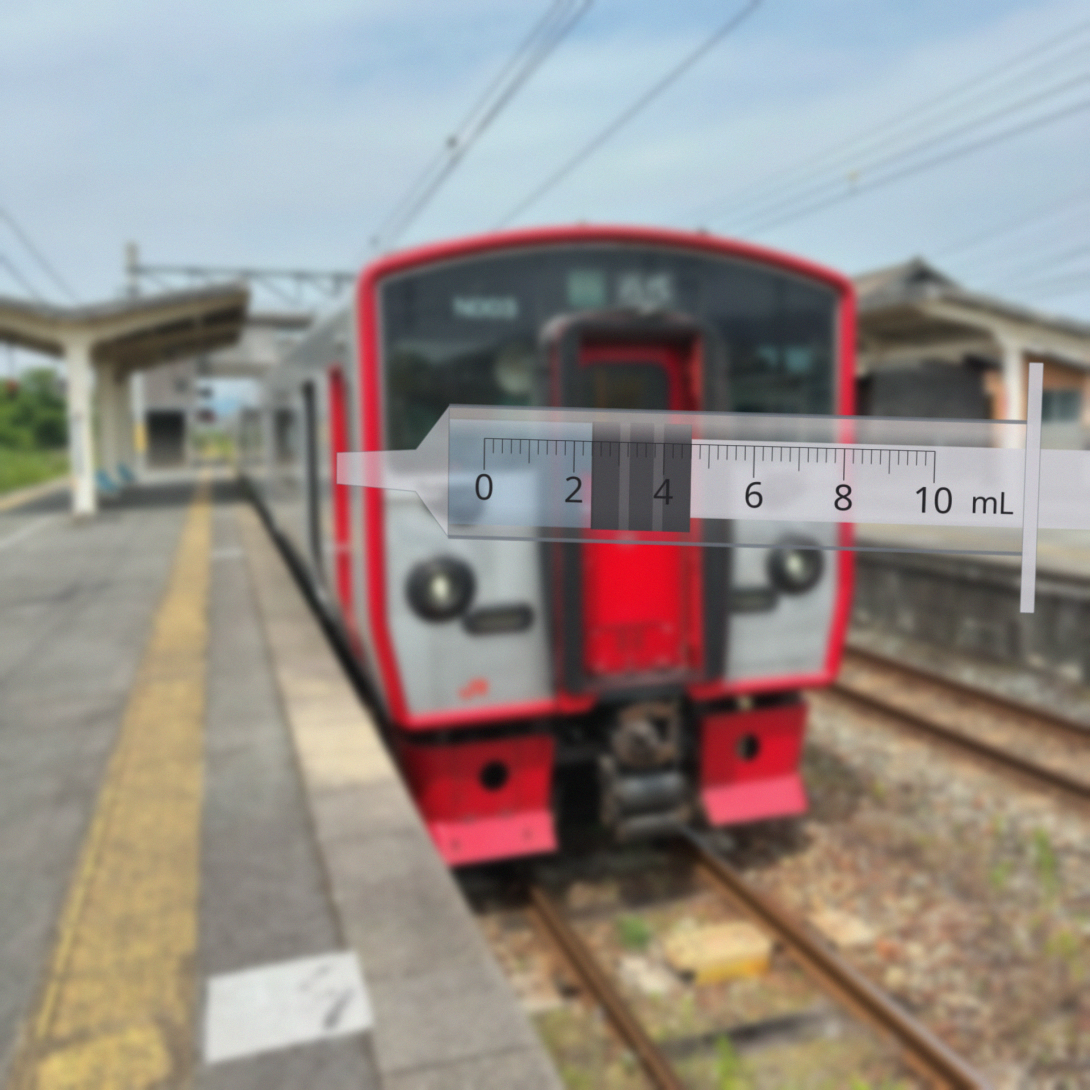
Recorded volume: 2.4mL
